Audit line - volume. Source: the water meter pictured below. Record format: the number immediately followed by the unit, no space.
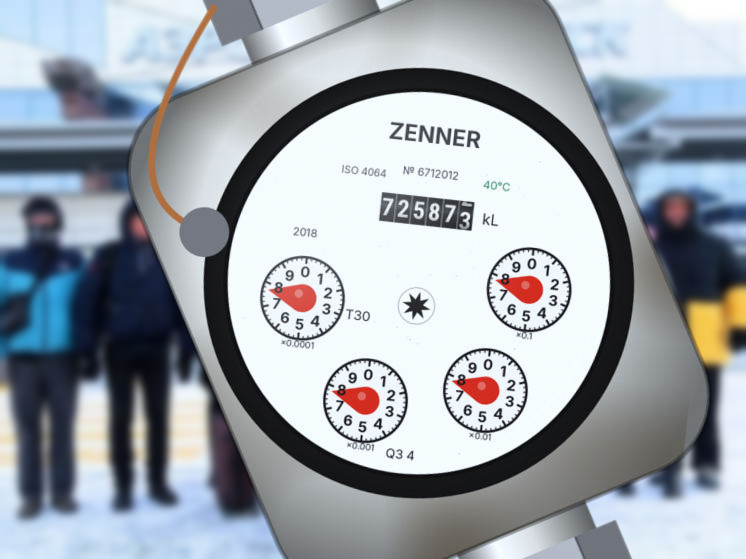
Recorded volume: 725872.7777kL
